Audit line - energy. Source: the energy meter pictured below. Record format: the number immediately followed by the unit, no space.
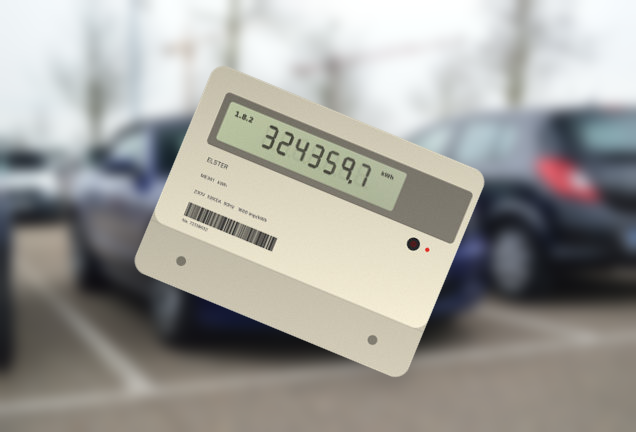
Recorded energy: 324359.7kWh
